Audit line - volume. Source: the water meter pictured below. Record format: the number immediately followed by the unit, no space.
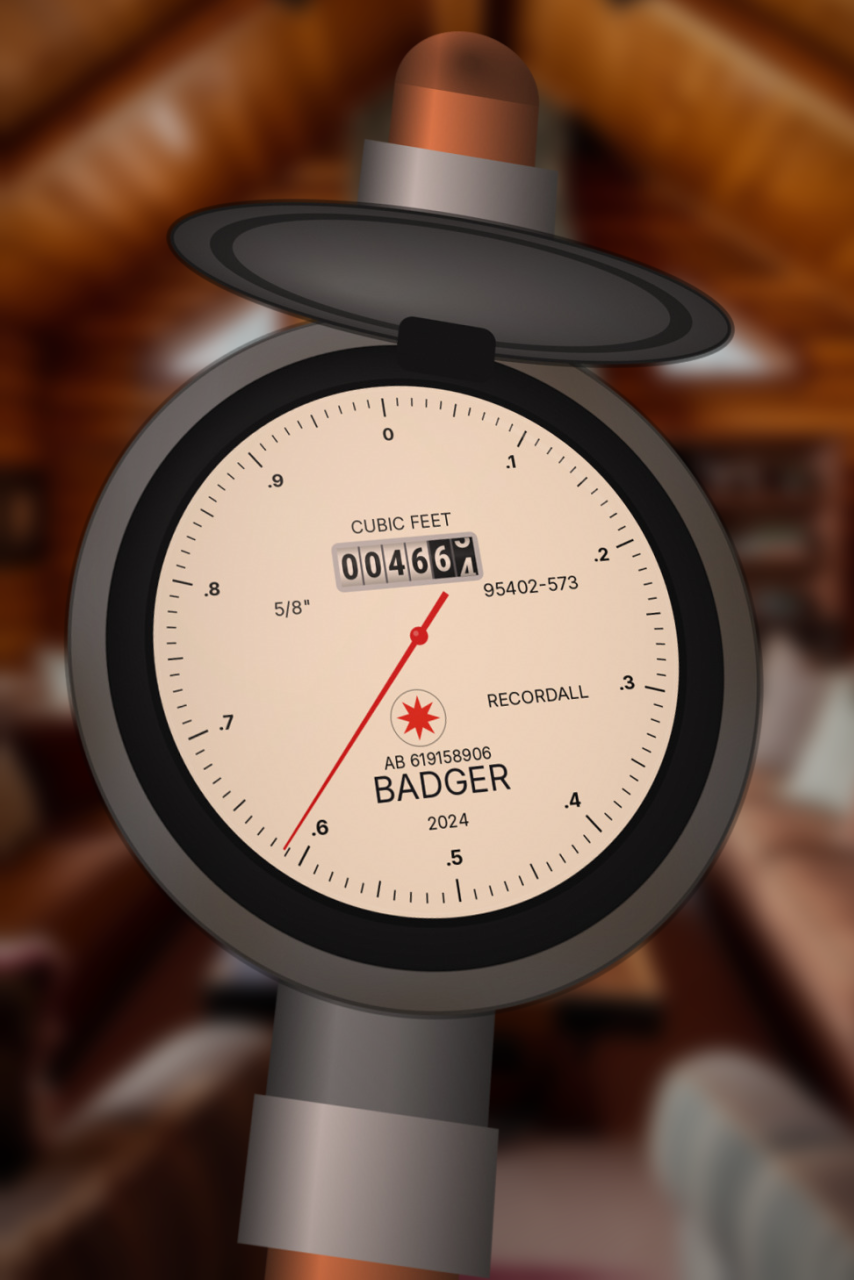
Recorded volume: 4663.61ft³
